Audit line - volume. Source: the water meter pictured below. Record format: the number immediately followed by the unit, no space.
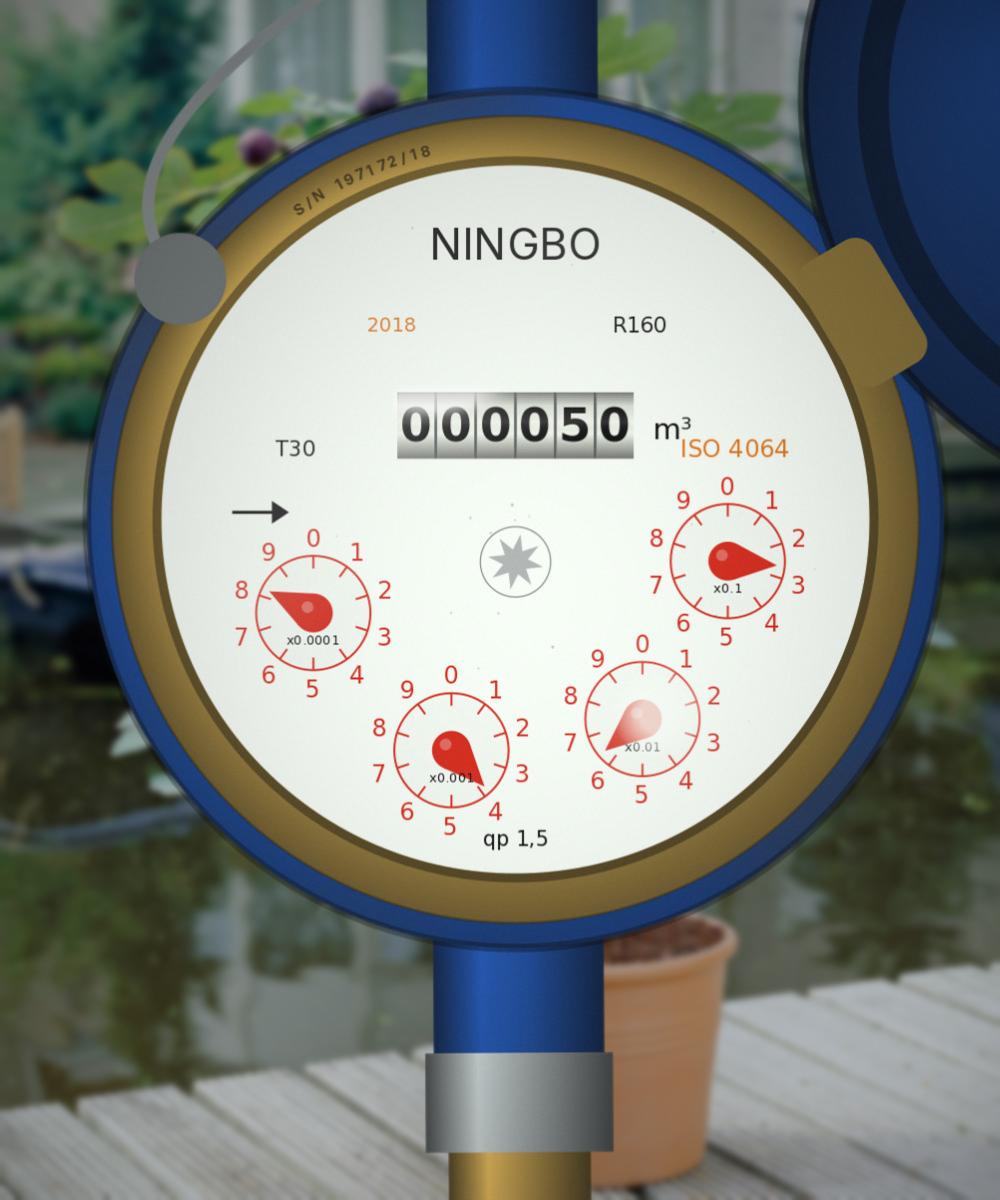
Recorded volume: 50.2638m³
